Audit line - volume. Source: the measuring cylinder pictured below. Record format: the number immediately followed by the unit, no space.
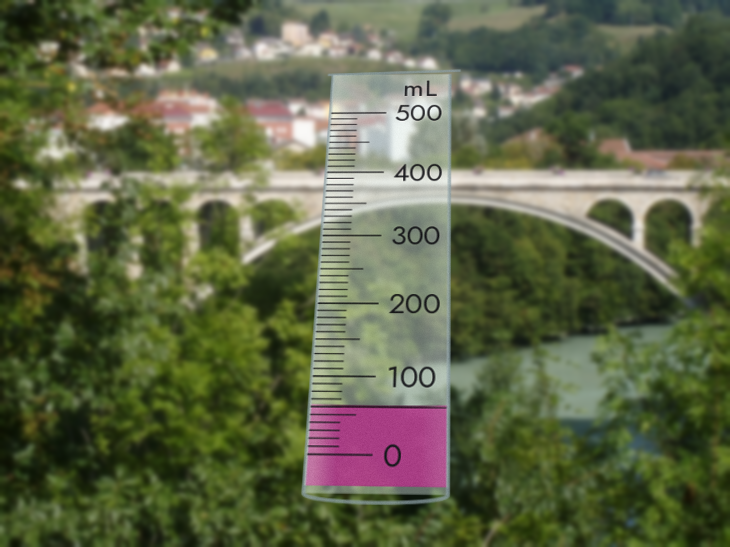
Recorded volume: 60mL
